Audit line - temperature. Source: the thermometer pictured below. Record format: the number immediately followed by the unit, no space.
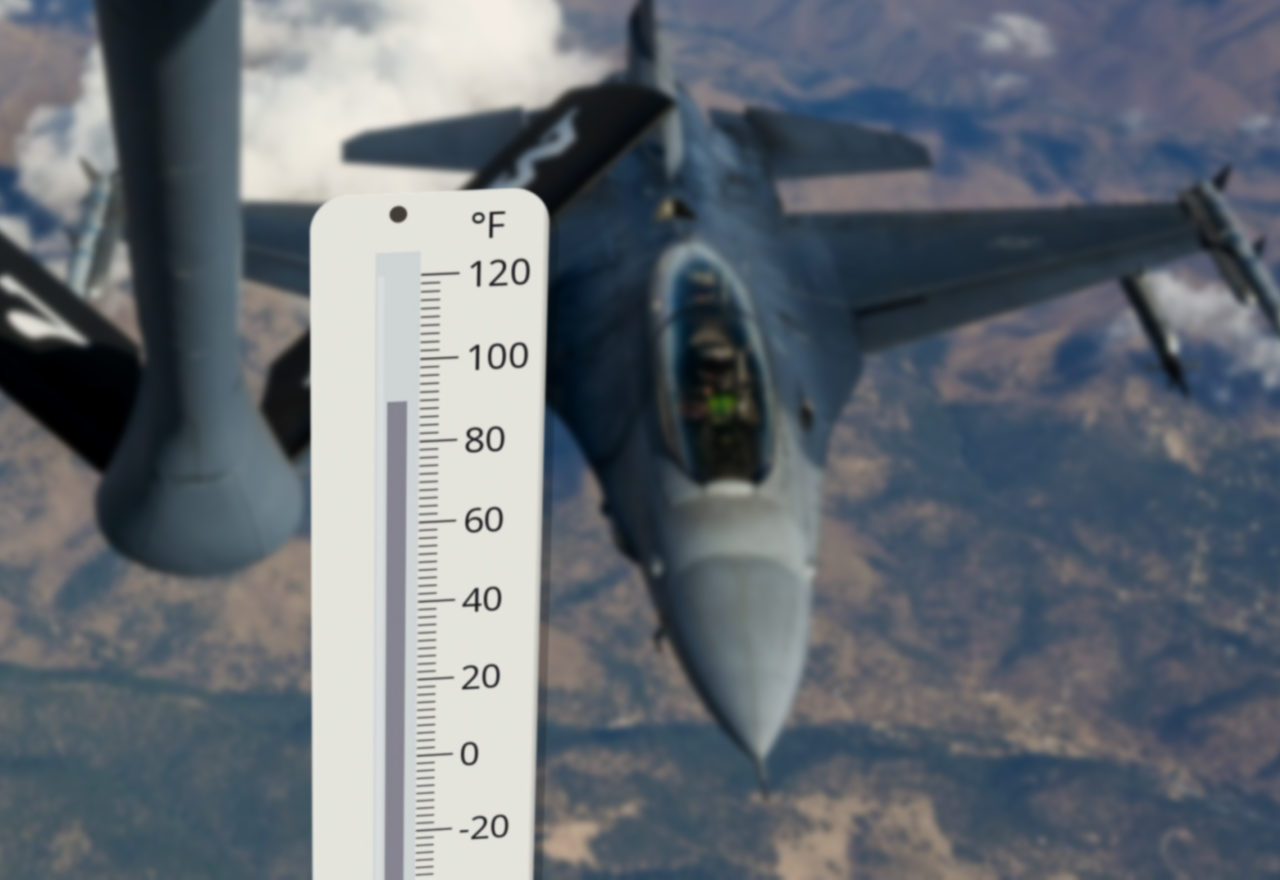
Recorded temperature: 90°F
